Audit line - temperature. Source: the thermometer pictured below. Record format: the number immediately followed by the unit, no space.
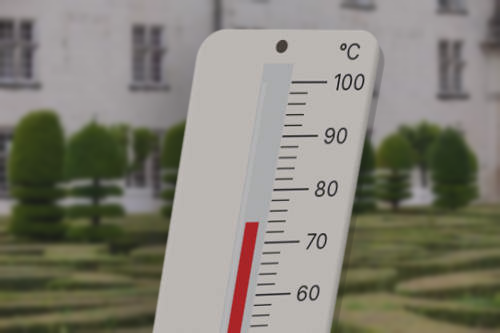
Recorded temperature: 74°C
